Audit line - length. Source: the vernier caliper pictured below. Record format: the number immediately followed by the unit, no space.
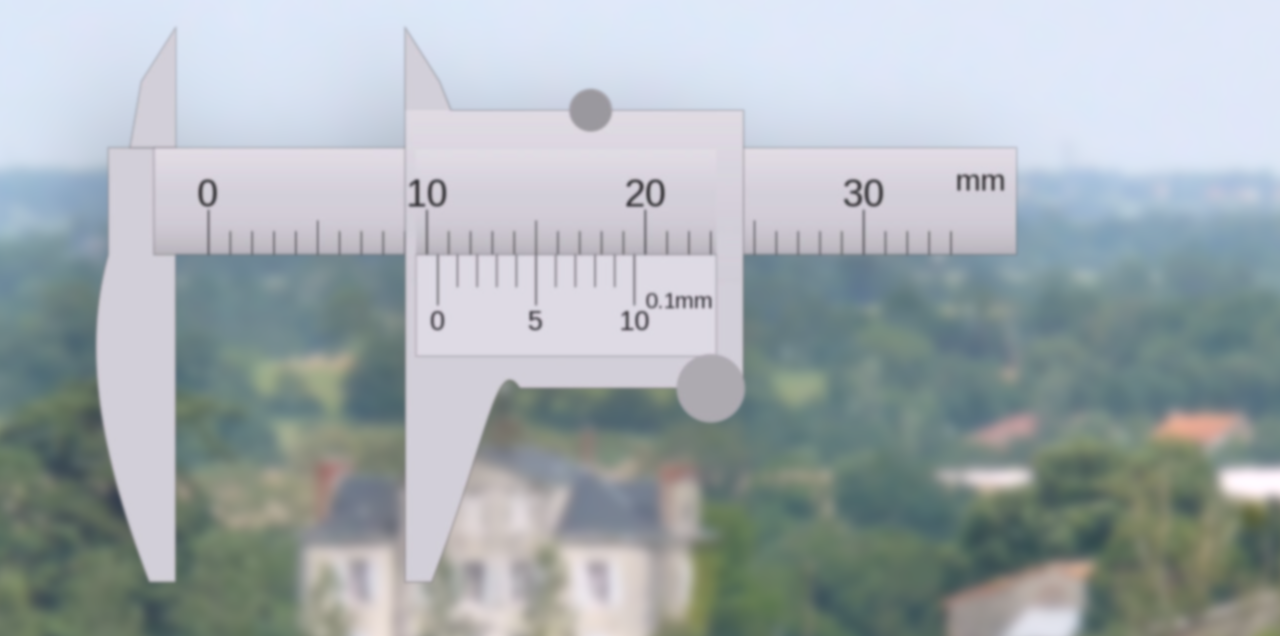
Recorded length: 10.5mm
